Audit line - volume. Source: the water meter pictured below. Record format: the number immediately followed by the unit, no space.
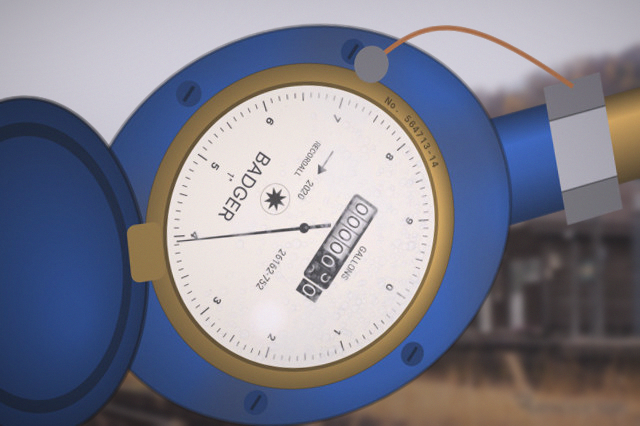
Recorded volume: 53.9gal
